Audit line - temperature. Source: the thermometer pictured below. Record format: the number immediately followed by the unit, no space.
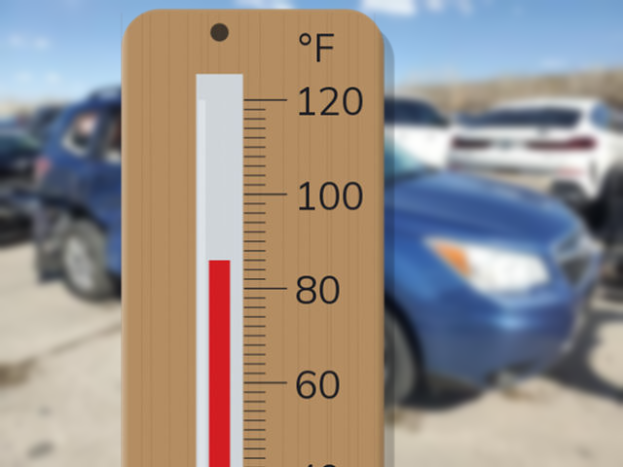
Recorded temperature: 86°F
